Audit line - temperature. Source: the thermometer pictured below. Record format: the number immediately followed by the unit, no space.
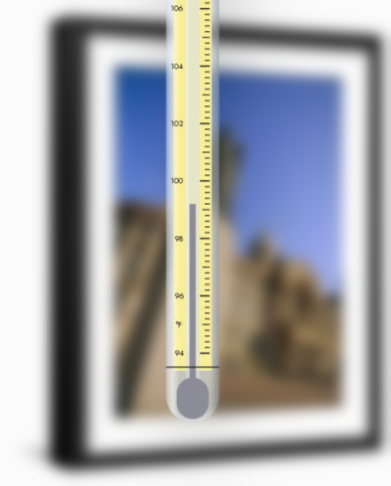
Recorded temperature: 99.2°F
